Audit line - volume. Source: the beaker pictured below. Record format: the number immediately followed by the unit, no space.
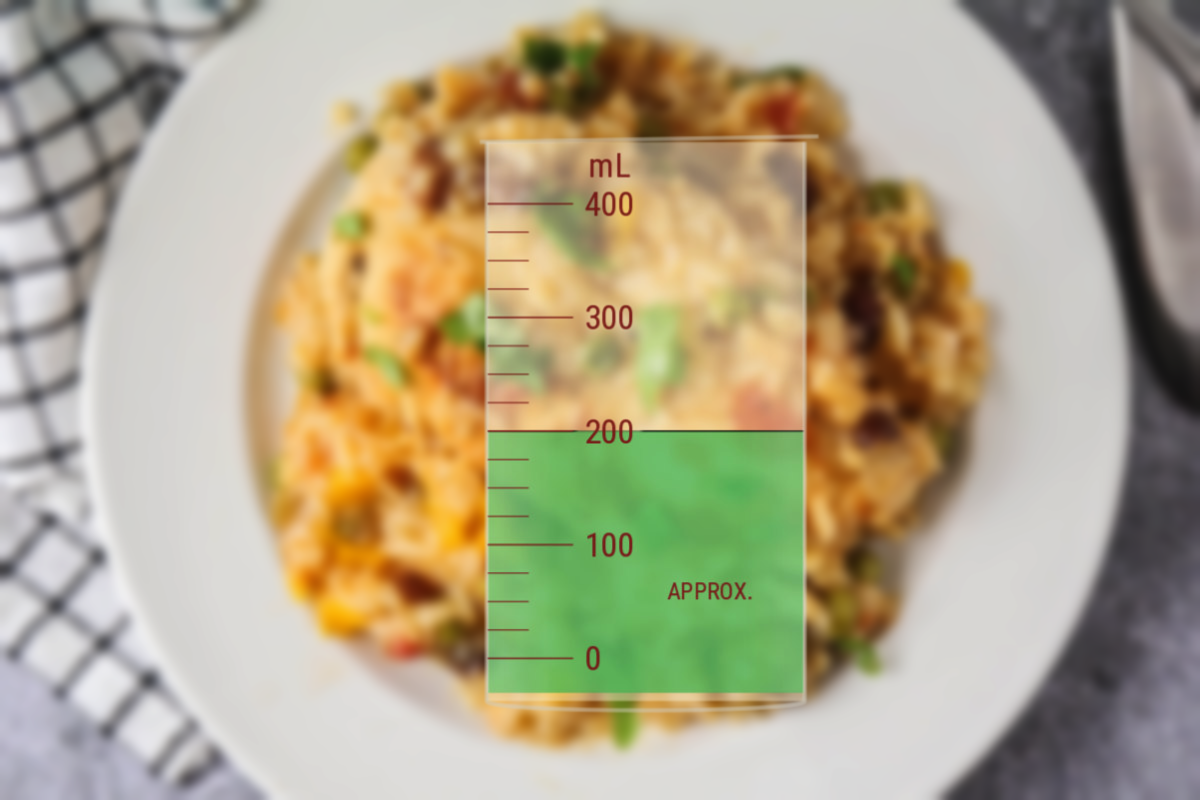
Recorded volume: 200mL
